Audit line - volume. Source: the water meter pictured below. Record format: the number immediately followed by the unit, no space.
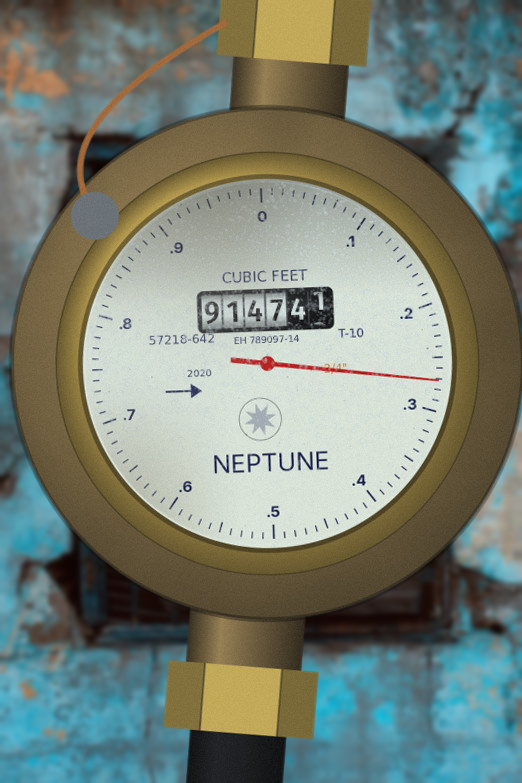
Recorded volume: 914741.27ft³
